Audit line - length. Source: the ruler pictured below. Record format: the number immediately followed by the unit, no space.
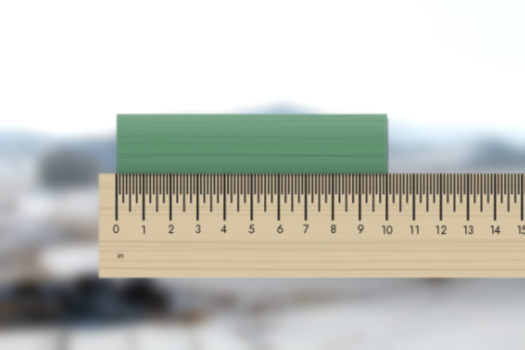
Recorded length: 10in
